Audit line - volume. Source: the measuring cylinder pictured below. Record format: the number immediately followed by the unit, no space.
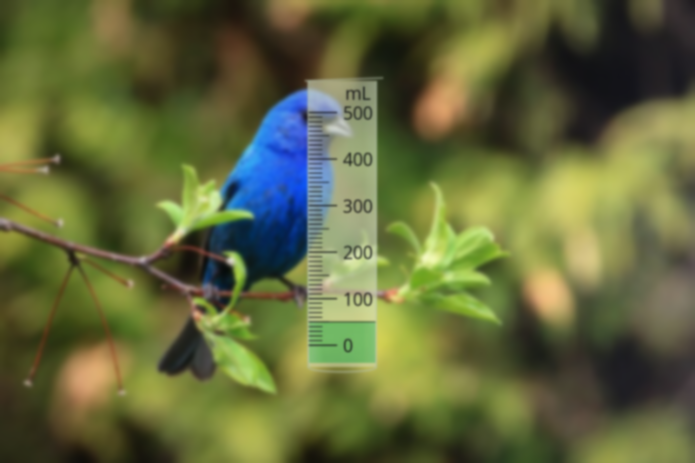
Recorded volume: 50mL
